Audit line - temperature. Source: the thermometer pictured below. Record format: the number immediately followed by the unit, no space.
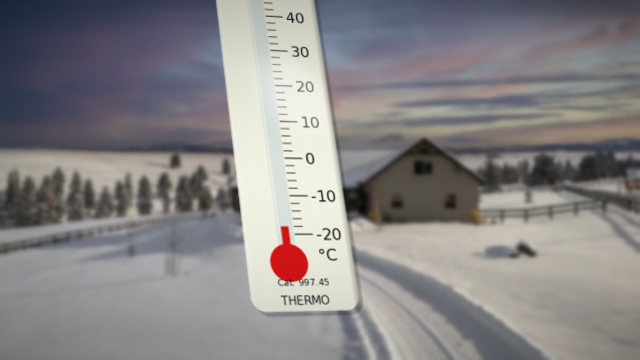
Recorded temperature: -18°C
